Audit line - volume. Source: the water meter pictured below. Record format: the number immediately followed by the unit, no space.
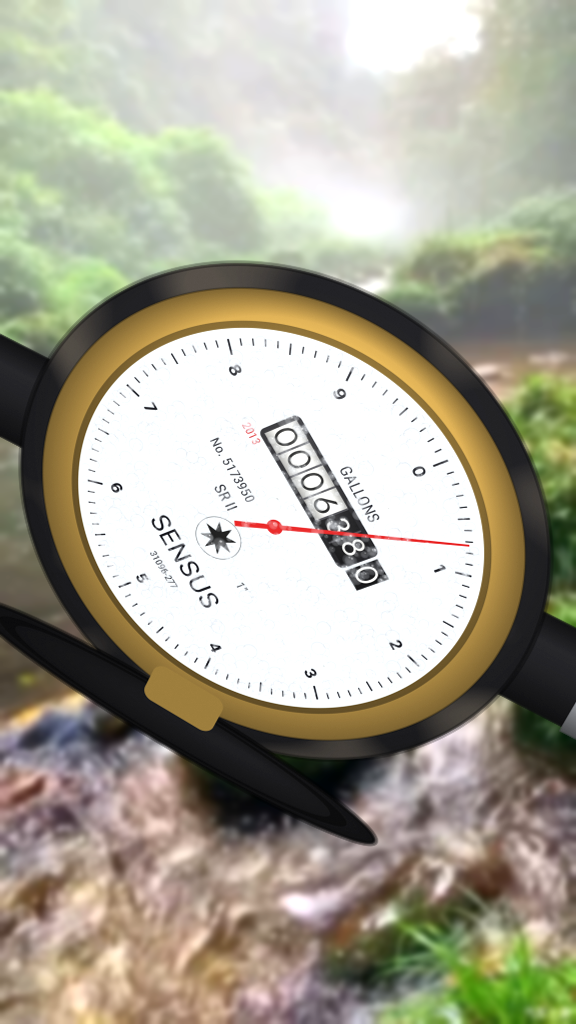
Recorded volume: 6380.7gal
